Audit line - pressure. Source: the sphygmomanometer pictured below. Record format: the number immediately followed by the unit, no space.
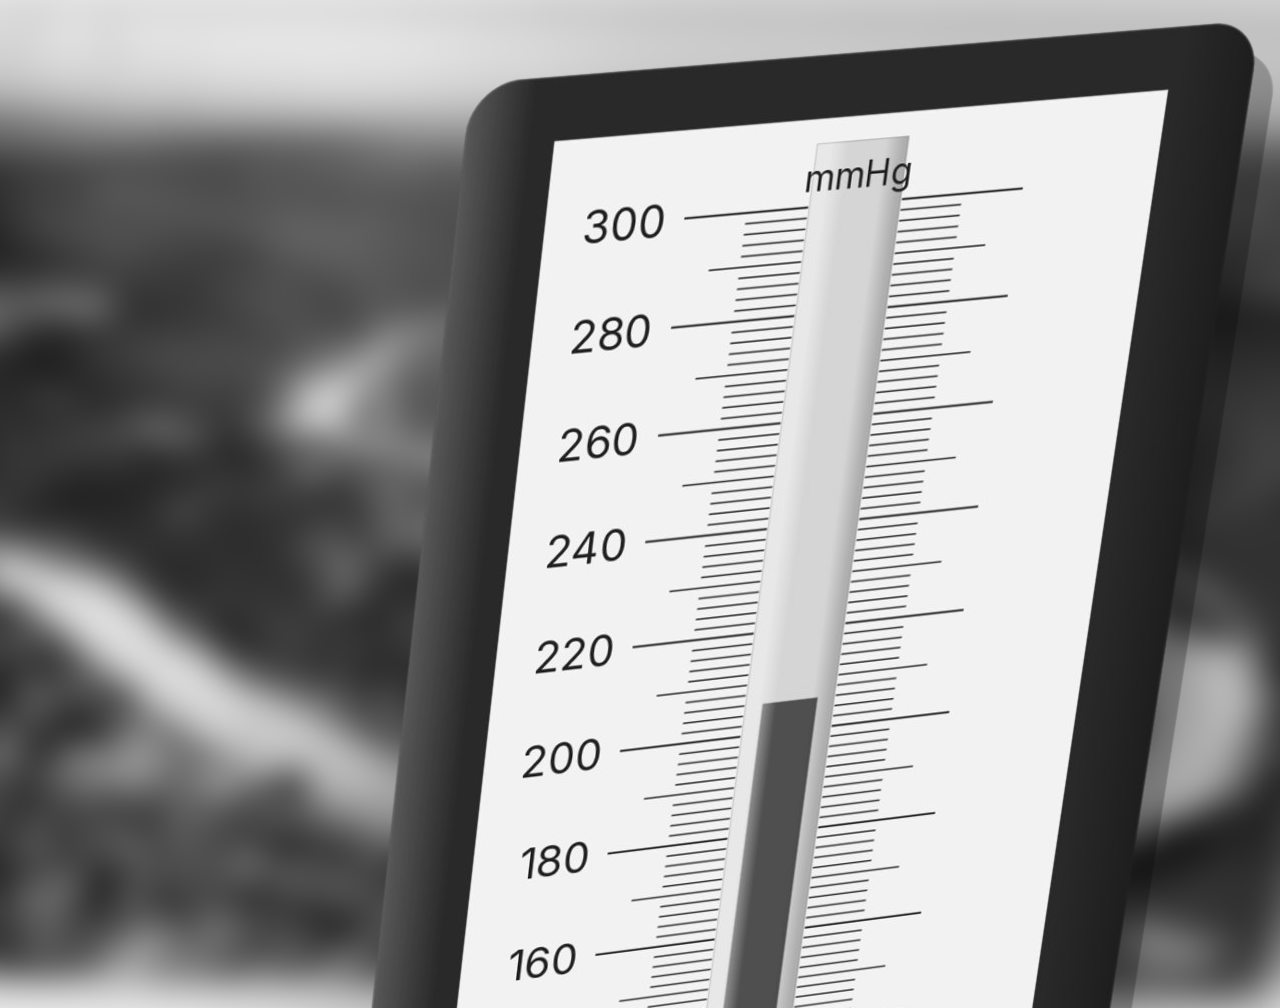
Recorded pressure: 206mmHg
